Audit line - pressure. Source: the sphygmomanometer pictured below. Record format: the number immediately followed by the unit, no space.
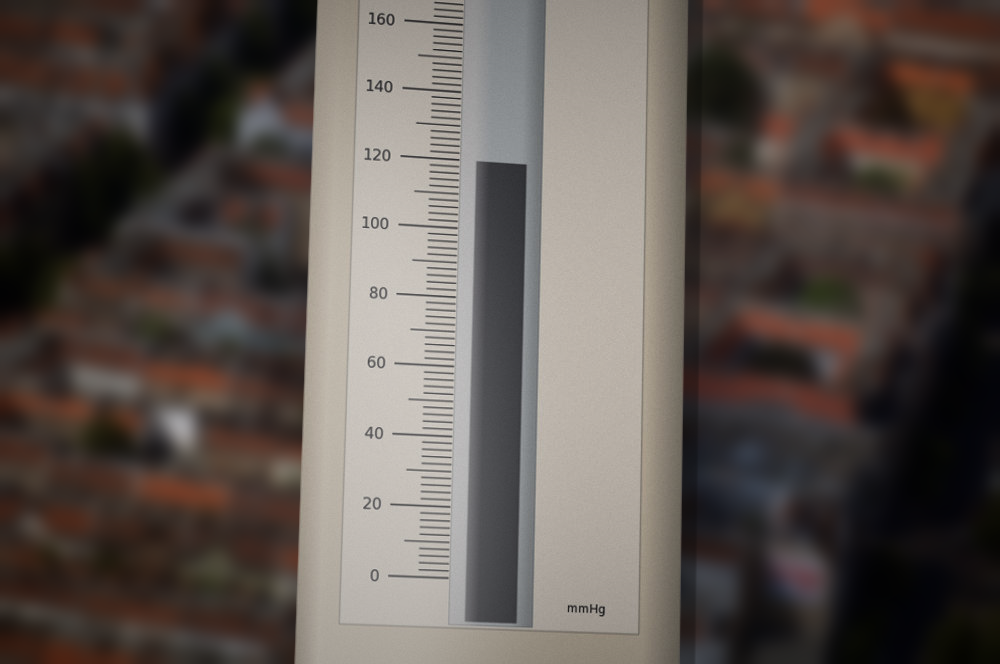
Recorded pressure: 120mmHg
